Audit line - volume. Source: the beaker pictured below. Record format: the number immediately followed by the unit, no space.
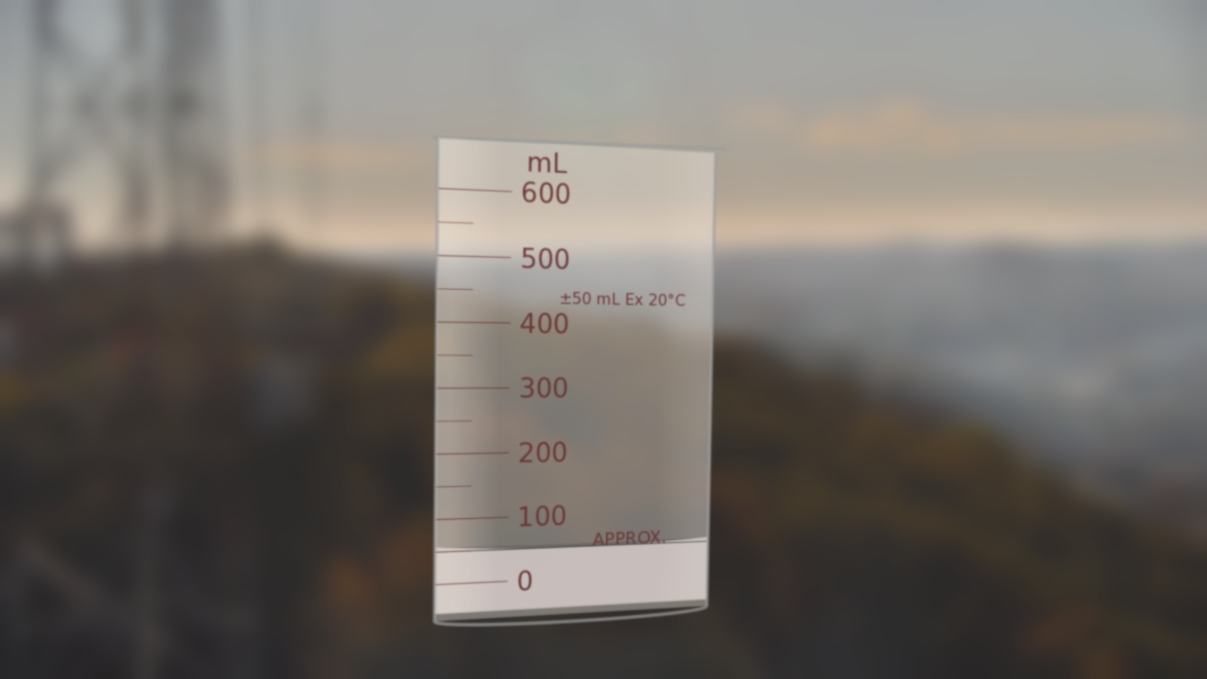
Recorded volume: 50mL
